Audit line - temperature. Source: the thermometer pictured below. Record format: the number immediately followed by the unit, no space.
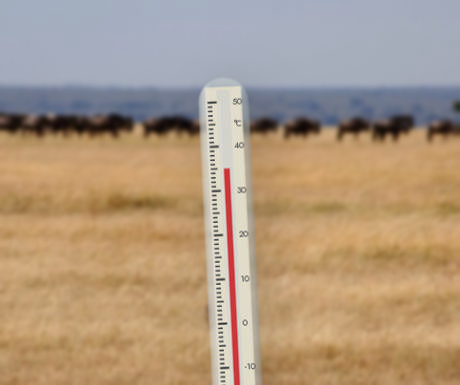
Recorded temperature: 35°C
